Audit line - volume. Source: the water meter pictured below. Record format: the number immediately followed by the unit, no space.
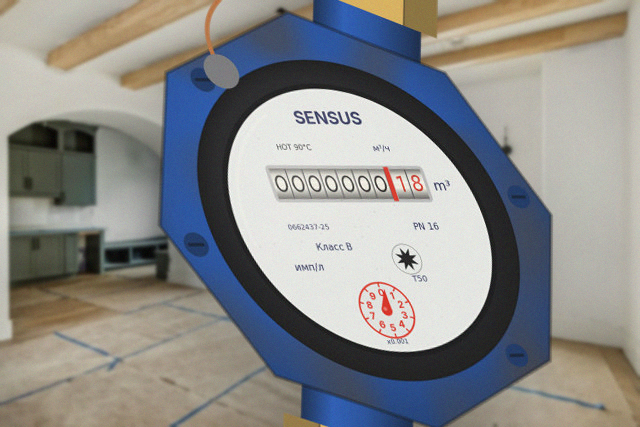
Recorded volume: 0.180m³
